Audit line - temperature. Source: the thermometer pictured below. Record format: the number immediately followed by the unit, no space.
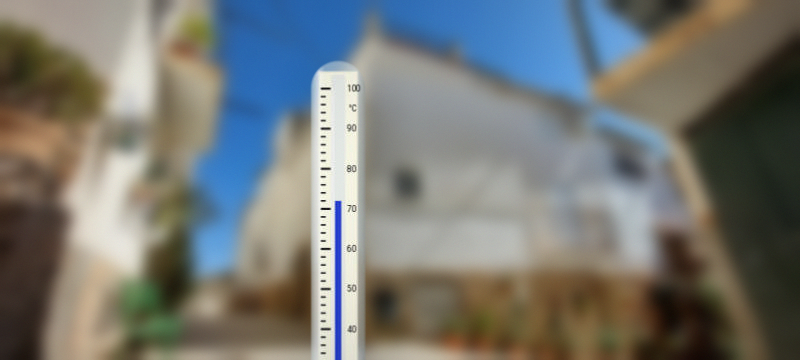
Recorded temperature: 72°C
